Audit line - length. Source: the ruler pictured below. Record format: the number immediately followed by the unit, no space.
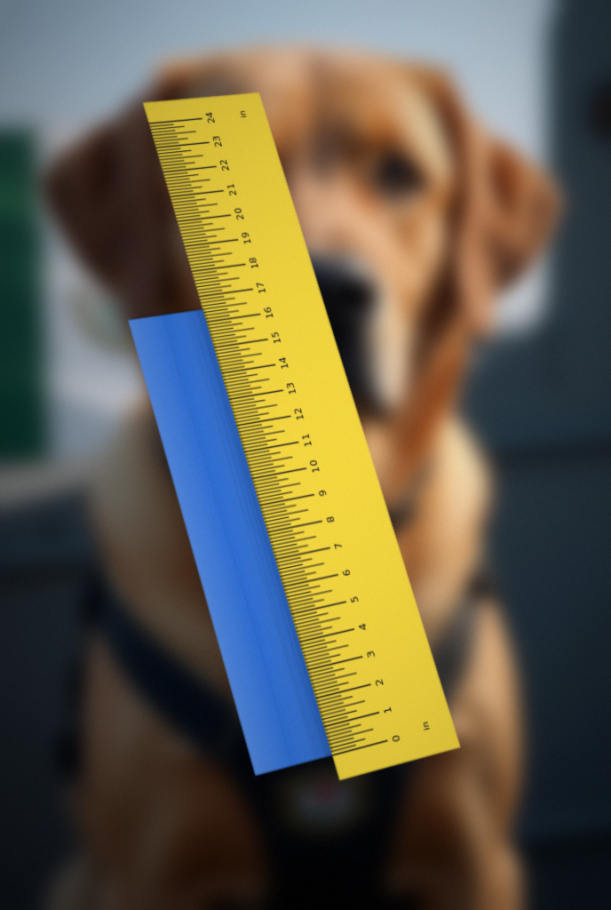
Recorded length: 16.5in
